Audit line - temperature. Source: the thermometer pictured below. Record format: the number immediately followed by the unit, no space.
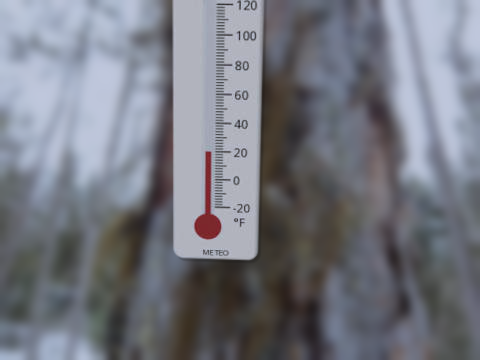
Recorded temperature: 20°F
